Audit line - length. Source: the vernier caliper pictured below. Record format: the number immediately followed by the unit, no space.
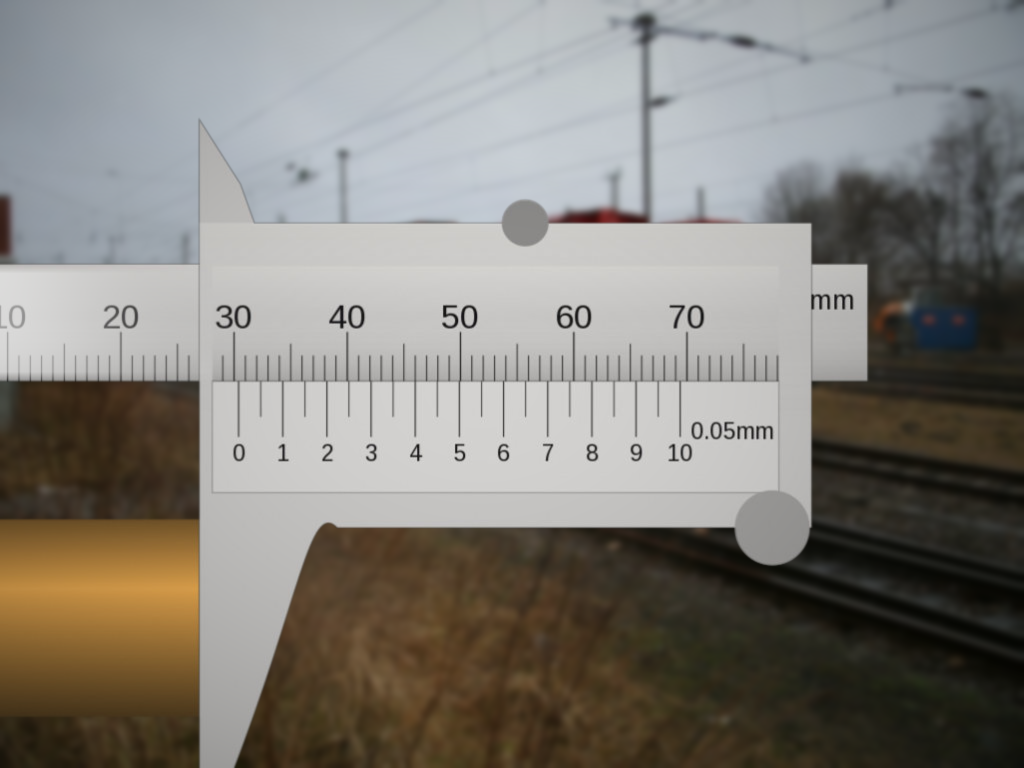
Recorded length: 30.4mm
